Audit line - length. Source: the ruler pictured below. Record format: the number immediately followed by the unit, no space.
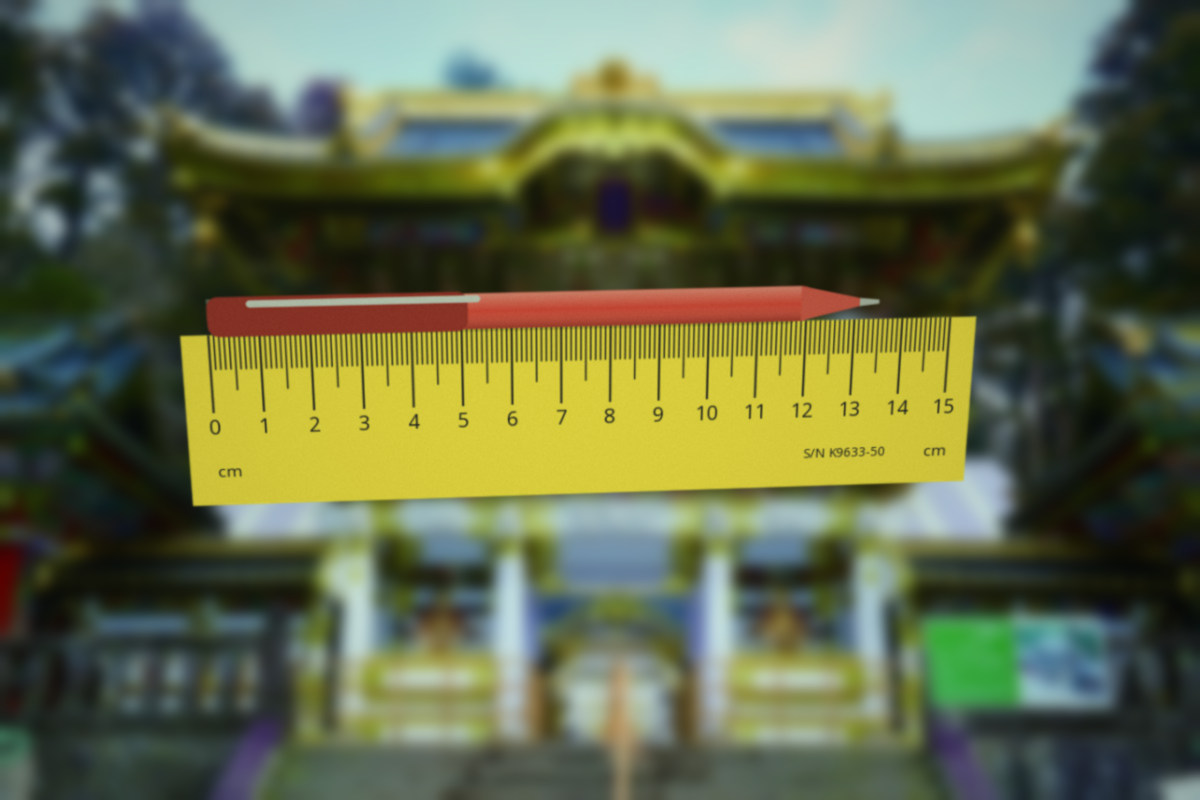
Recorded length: 13.5cm
